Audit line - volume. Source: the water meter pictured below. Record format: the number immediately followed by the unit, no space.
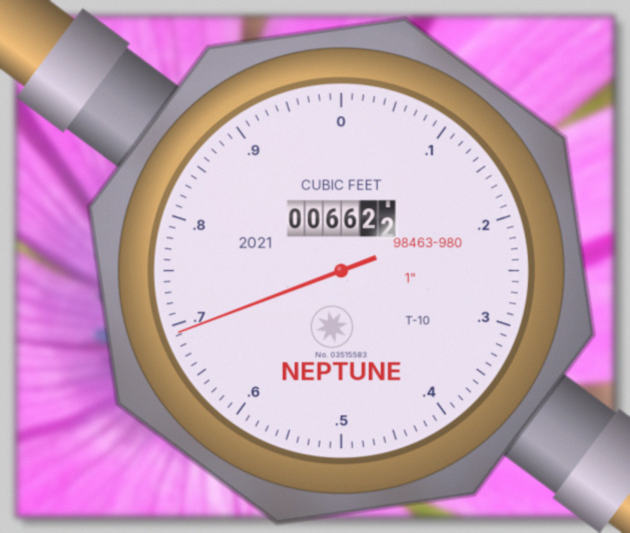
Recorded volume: 6621.69ft³
